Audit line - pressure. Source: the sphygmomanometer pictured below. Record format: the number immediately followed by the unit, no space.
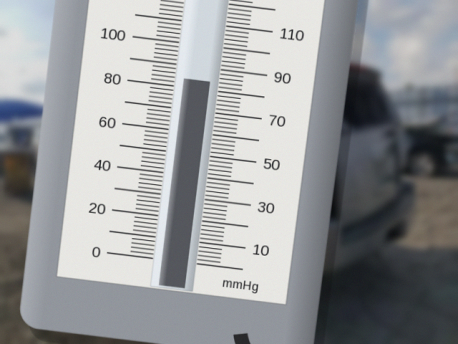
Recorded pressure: 84mmHg
